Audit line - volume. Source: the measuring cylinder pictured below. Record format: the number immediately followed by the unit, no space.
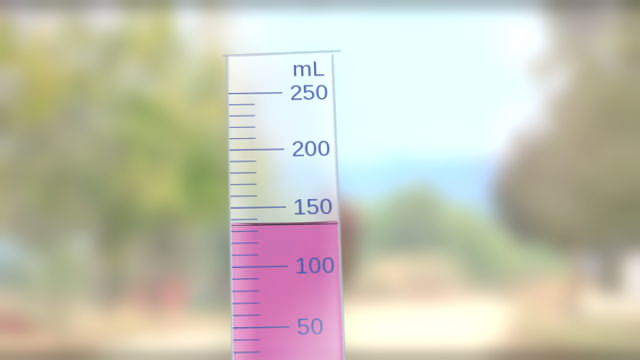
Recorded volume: 135mL
